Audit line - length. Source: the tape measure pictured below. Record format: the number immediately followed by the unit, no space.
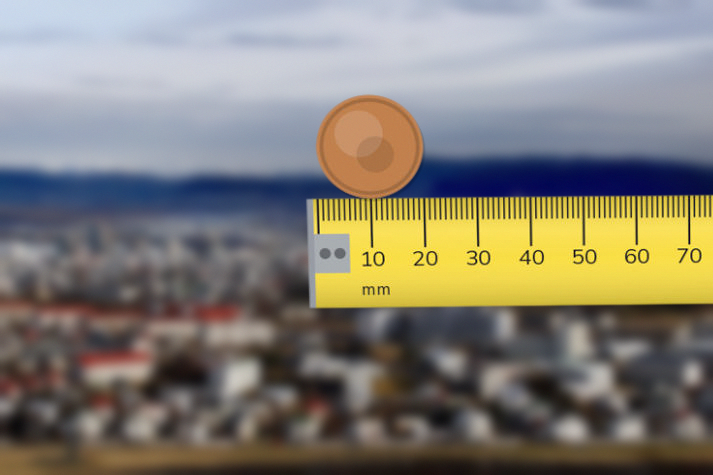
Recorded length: 20mm
